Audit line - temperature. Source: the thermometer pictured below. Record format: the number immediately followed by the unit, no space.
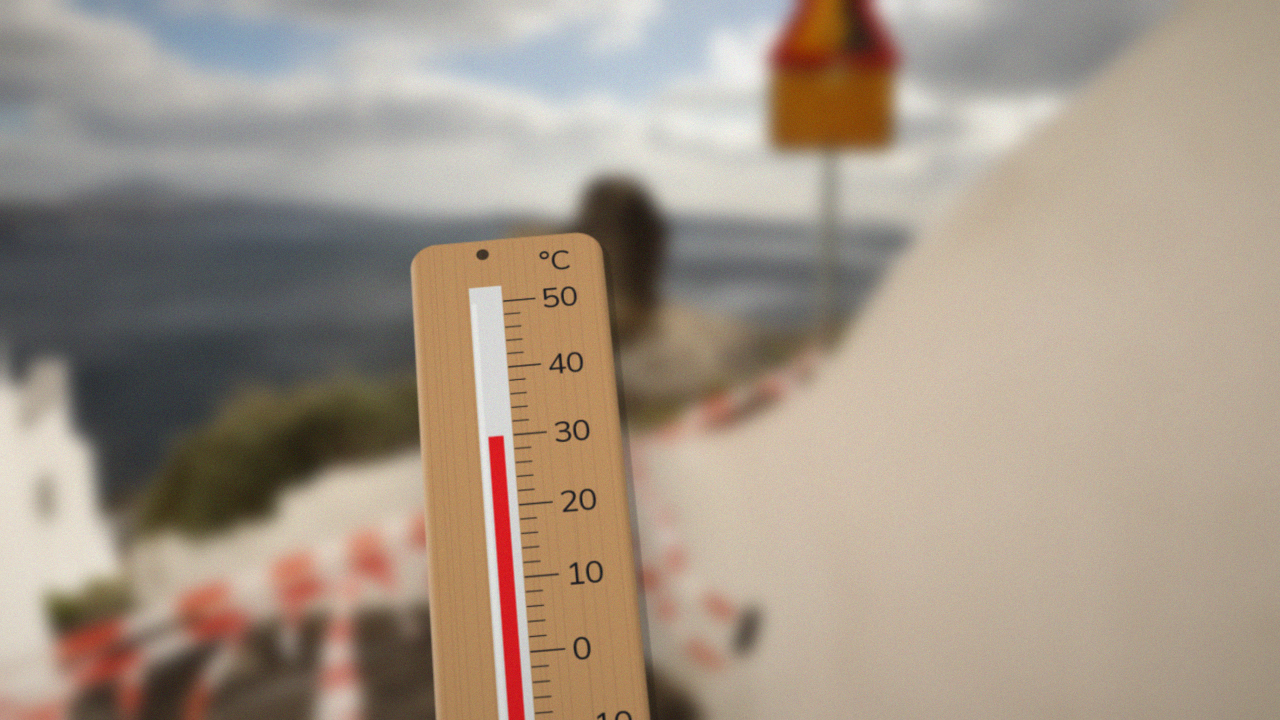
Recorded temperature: 30°C
